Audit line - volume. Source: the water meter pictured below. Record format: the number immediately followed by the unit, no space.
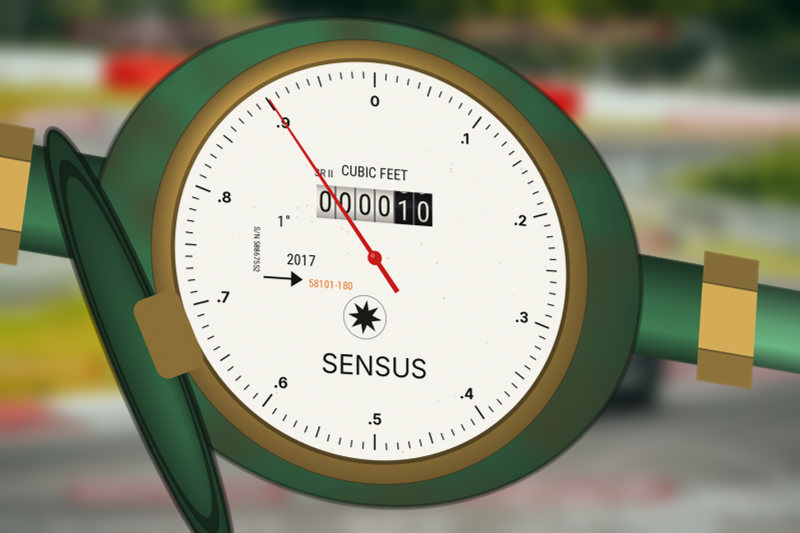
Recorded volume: 9.90ft³
